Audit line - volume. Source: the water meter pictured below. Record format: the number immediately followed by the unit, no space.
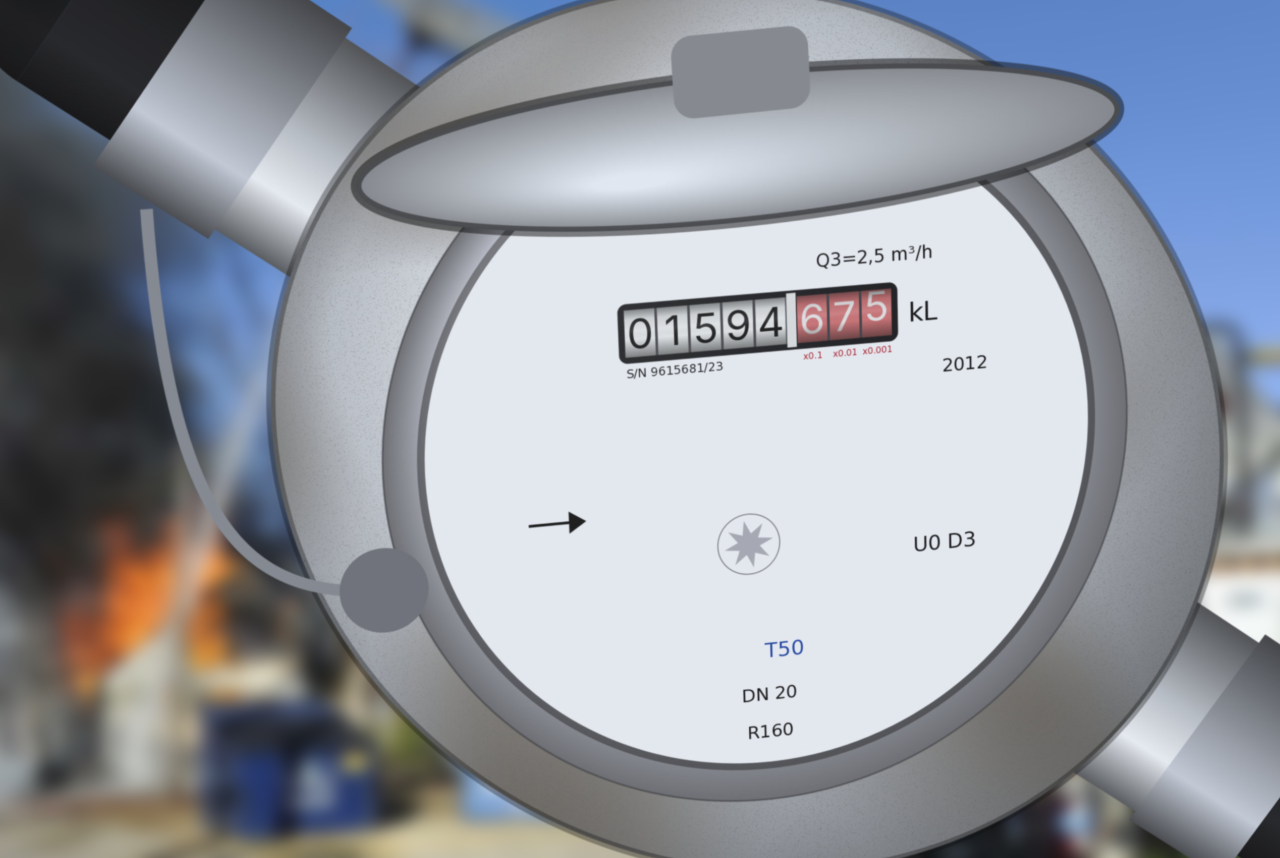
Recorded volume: 1594.675kL
